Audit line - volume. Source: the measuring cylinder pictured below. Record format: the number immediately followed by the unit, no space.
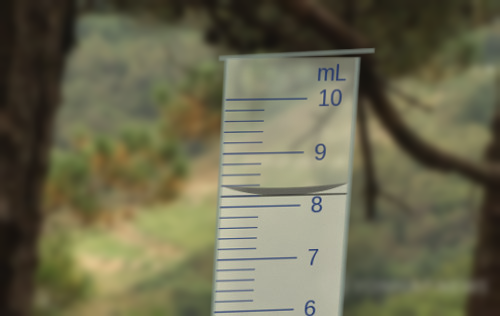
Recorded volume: 8.2mL
